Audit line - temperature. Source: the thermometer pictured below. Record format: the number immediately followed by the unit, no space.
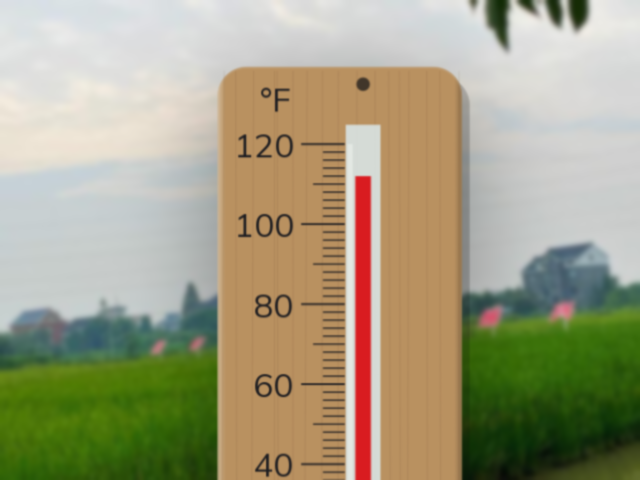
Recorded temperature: 112°F
